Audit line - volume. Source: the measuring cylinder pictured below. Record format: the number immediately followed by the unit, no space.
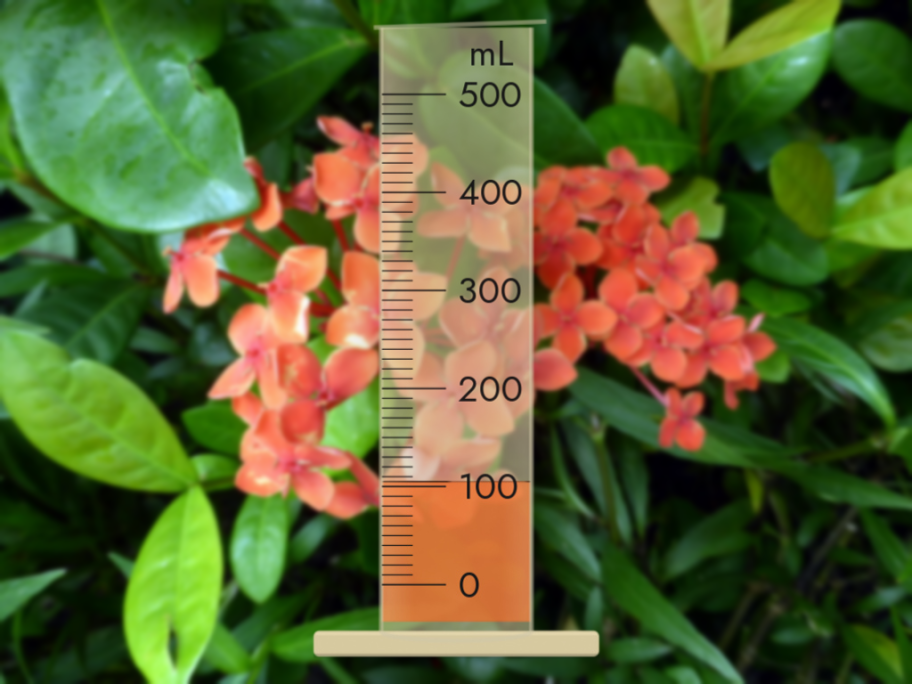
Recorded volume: 105mL
